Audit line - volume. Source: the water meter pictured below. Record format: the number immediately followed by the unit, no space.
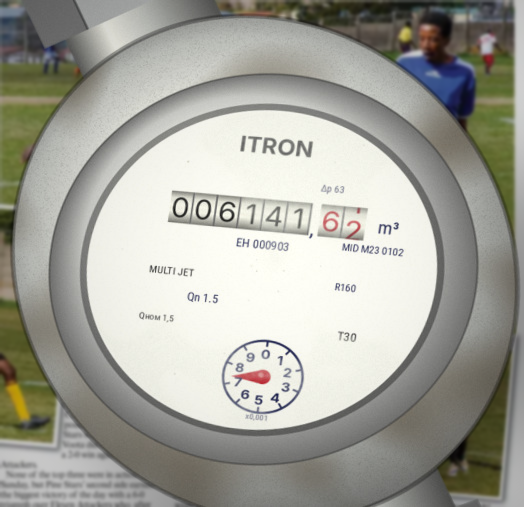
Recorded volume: 6141.617m³
